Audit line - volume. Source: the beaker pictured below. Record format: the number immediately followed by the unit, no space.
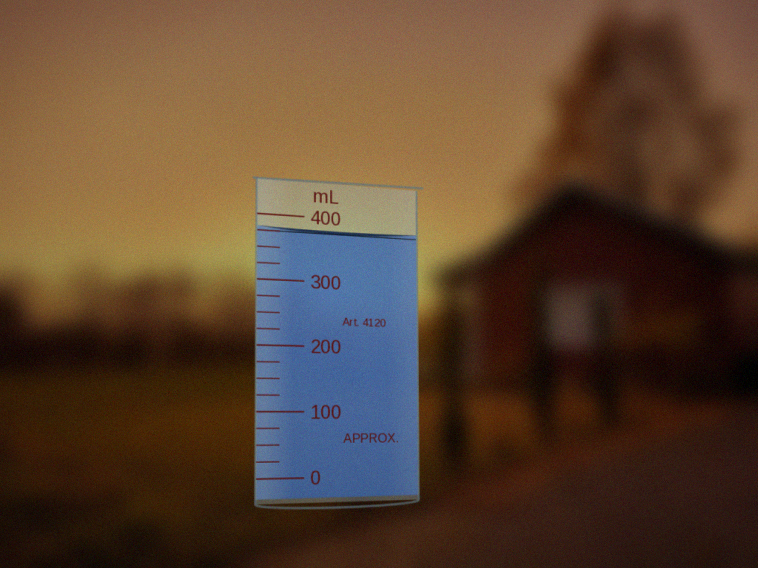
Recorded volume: 375mL
